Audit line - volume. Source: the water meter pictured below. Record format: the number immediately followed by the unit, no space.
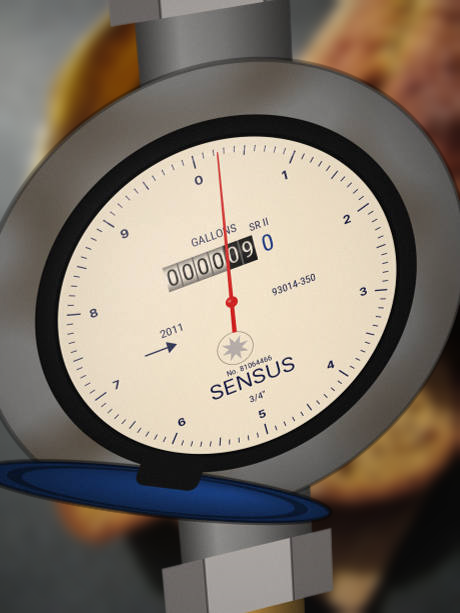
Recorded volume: 90.2gal
